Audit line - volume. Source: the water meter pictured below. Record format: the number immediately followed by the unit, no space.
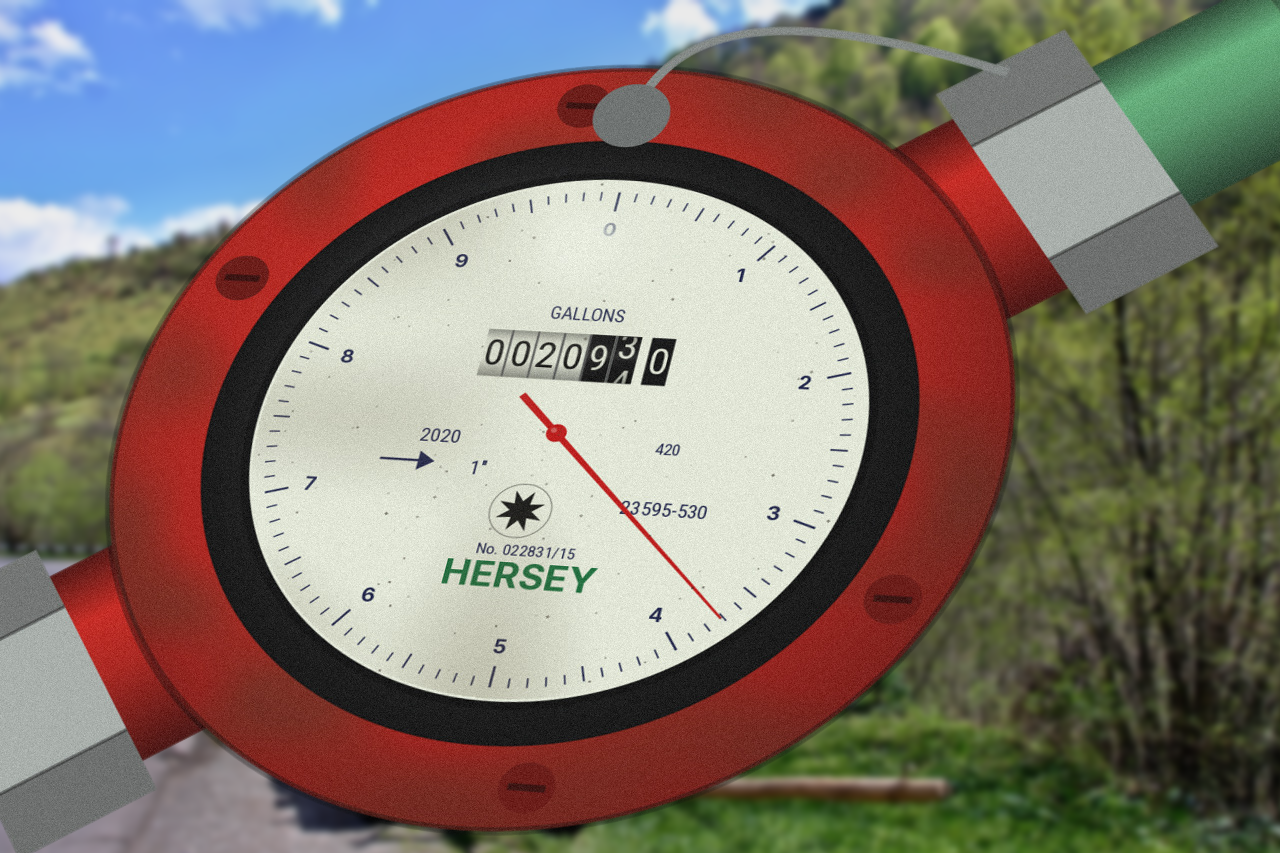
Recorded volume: 20933.7gal
